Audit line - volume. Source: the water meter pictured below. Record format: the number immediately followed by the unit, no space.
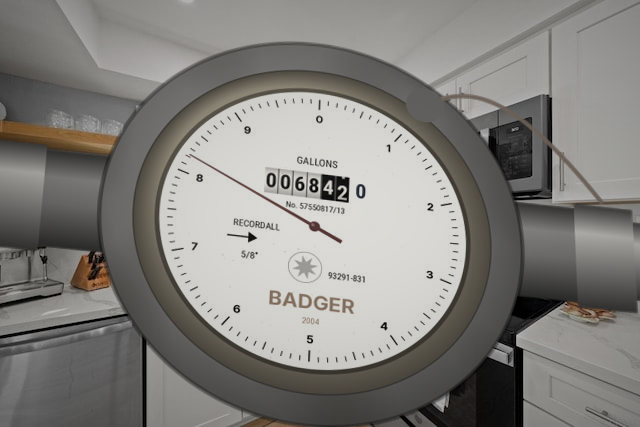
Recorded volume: 68418.2gal
